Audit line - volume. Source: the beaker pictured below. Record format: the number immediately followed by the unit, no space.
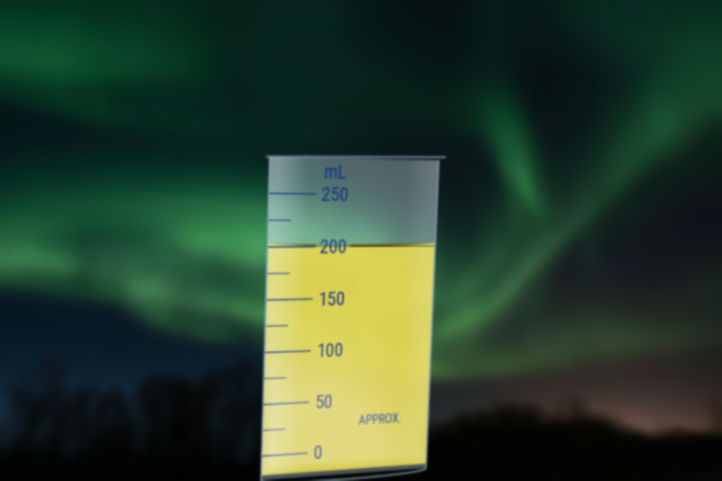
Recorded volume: 200mL
